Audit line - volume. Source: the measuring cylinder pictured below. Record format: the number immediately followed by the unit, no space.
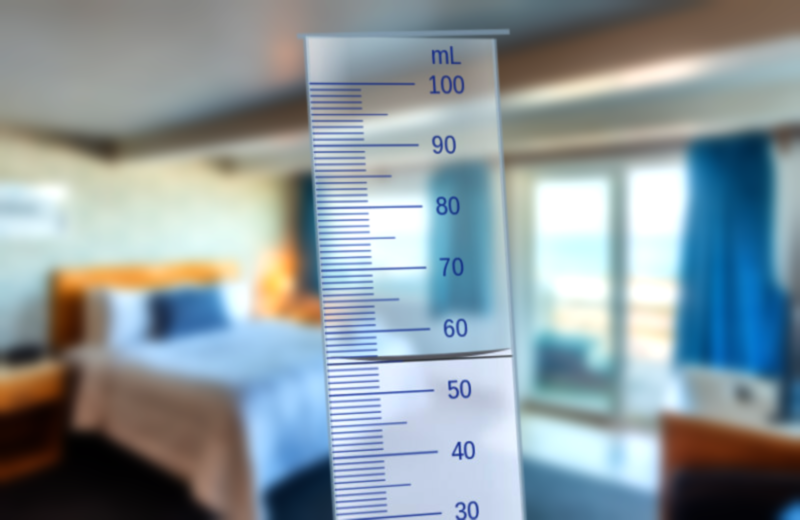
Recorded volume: 55mL
